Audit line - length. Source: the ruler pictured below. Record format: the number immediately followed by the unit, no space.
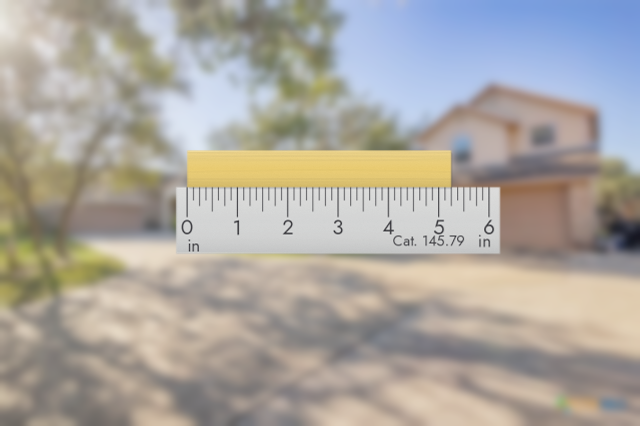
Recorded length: 5.25in
